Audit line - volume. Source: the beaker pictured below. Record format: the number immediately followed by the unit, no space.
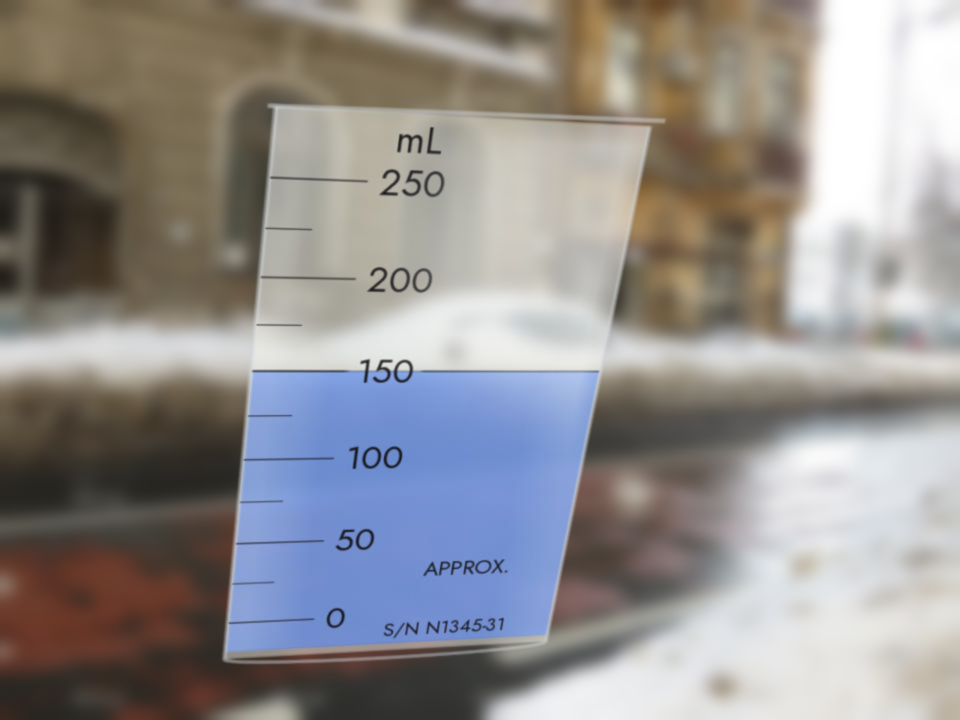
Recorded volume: 150mL
